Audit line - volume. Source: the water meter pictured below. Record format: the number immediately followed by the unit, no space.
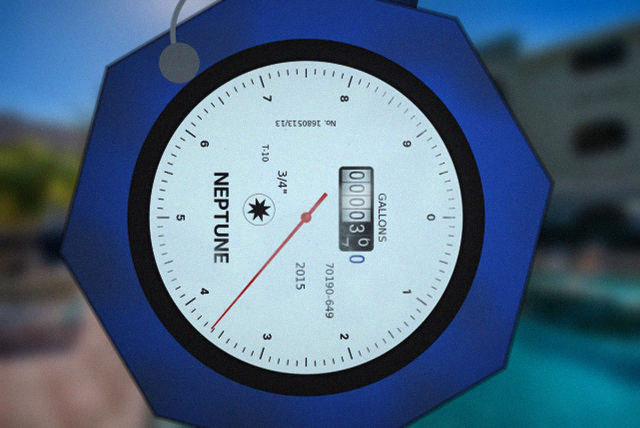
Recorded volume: 363.6gal
